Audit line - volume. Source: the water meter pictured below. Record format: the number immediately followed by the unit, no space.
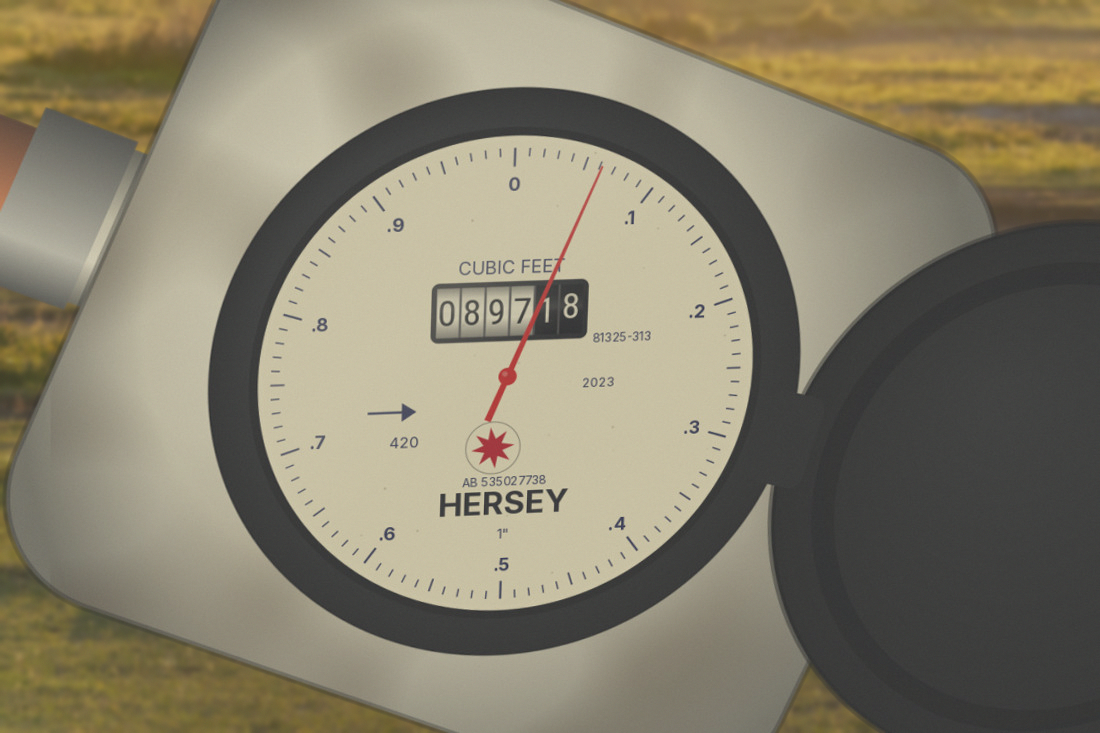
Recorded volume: 89718.06ft³
